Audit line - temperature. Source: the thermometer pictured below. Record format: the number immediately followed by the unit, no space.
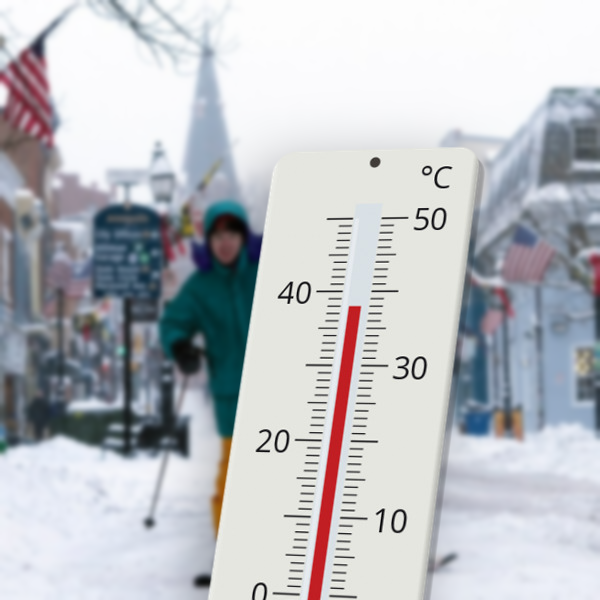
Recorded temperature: 38°C
